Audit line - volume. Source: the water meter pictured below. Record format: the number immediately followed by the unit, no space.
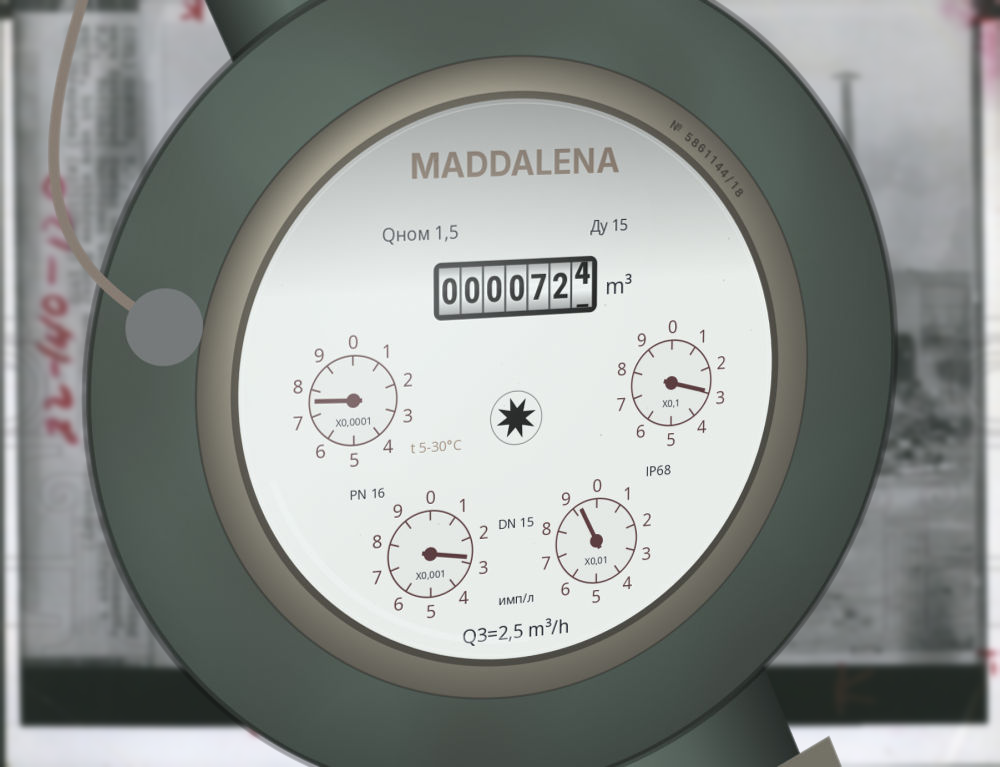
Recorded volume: 724.2927m³
